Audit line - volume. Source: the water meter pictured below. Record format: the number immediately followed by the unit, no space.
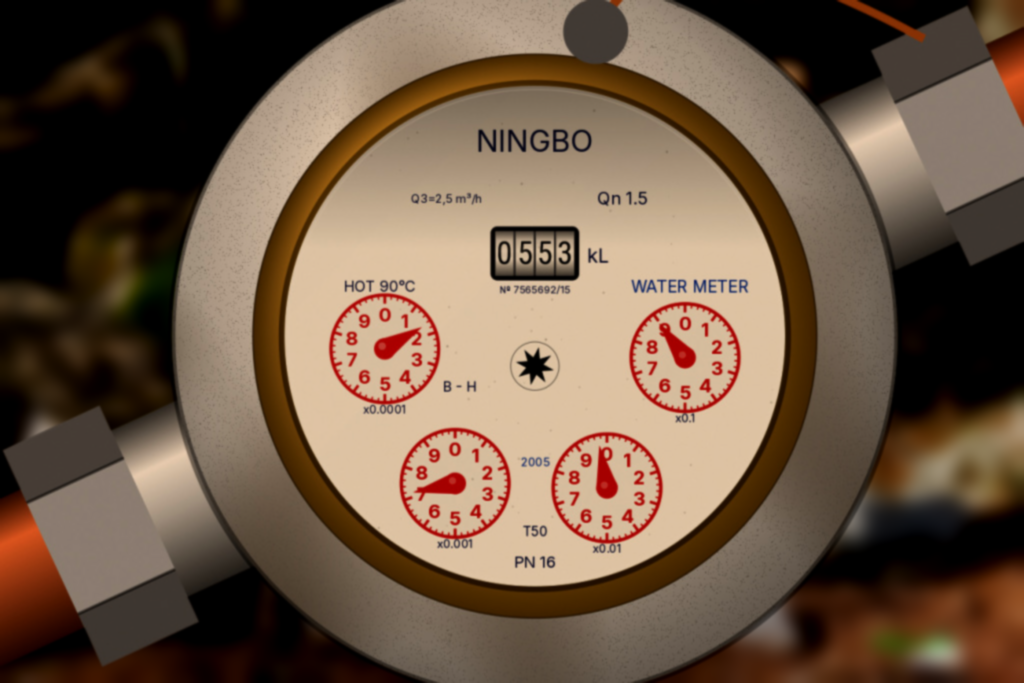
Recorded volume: 553.8971kL
